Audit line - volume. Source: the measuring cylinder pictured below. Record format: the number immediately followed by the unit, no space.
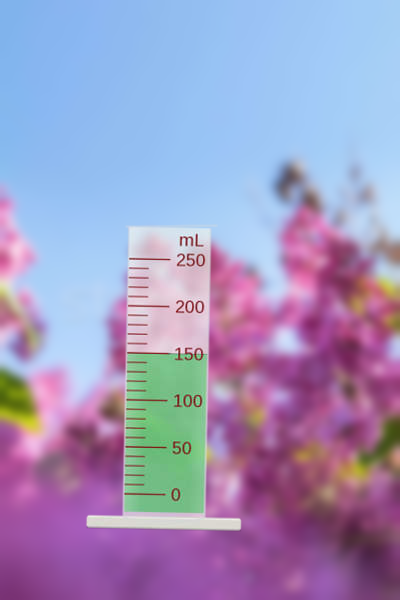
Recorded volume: 150mL
